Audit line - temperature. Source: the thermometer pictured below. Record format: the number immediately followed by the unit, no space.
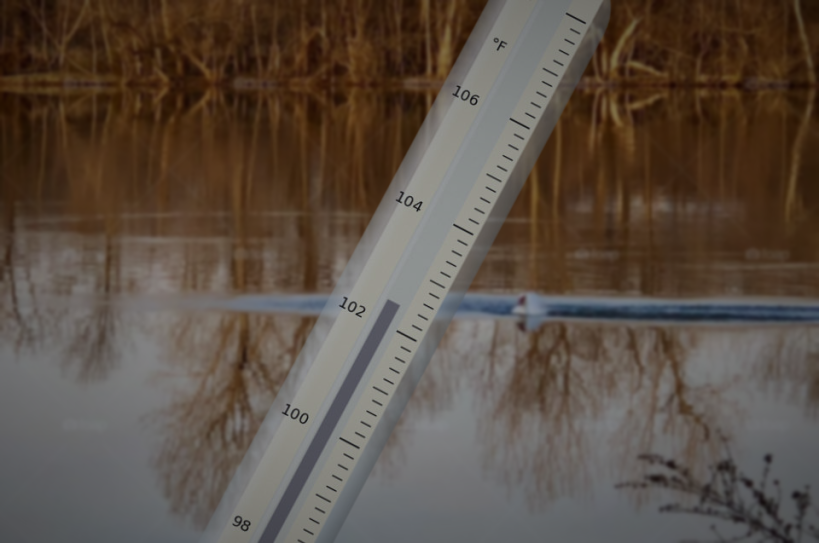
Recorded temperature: 102.4°F
